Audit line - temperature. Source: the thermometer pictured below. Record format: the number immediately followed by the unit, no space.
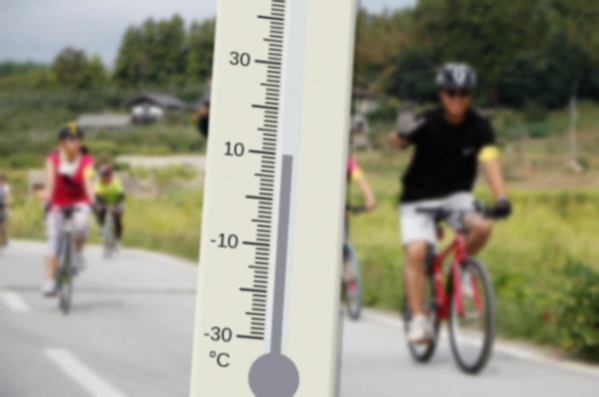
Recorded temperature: 10°C
